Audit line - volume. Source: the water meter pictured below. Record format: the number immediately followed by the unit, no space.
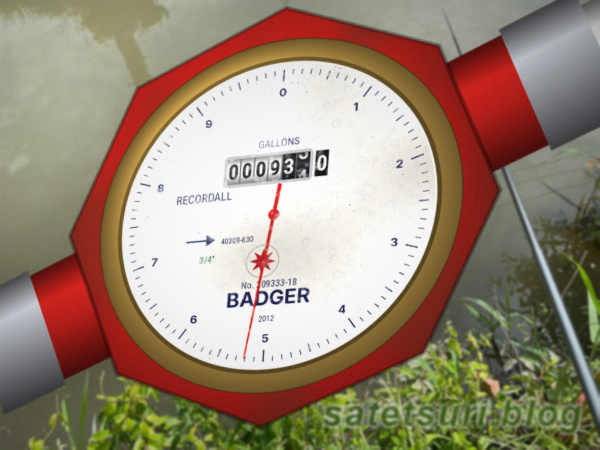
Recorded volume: 9335.2gal
